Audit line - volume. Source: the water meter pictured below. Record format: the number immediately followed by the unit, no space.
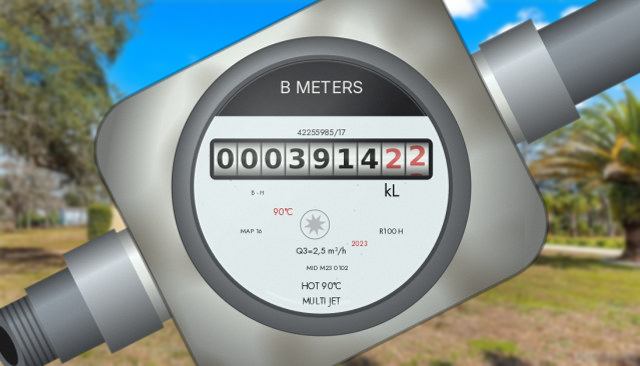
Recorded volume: 3914.22kL
